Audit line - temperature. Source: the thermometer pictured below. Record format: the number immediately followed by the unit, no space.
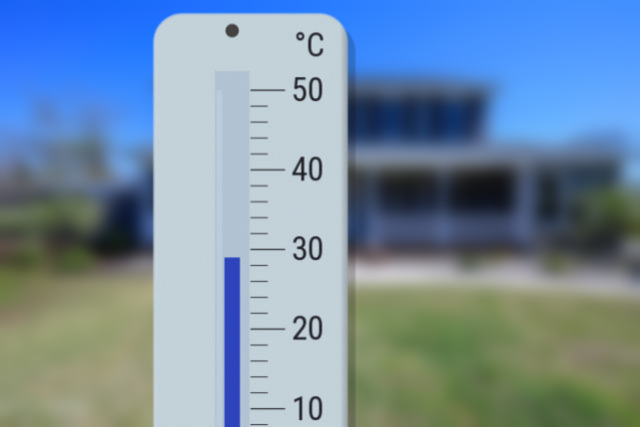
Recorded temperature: 29°C
